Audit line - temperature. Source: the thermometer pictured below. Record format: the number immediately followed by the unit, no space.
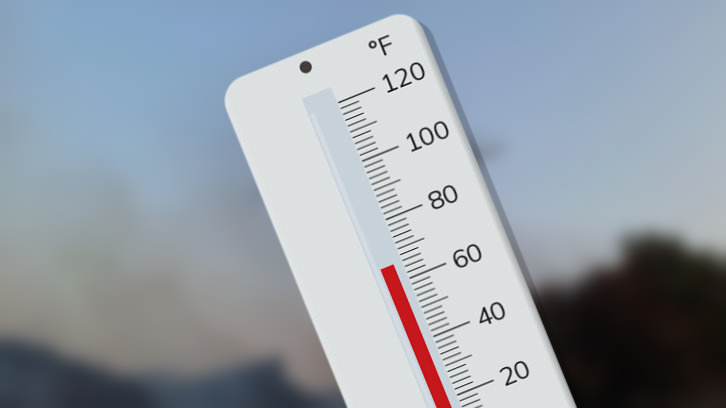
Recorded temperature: 66°F
